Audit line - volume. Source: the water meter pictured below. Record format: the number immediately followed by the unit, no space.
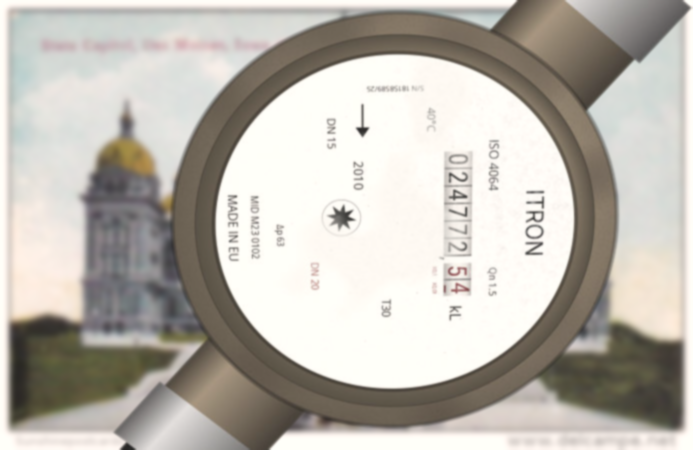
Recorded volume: 24772.54kL
